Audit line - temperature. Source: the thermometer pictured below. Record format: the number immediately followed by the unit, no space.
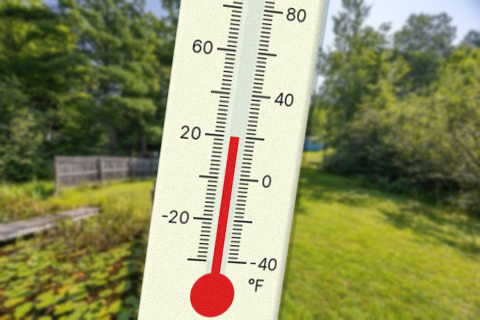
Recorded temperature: 20°F
